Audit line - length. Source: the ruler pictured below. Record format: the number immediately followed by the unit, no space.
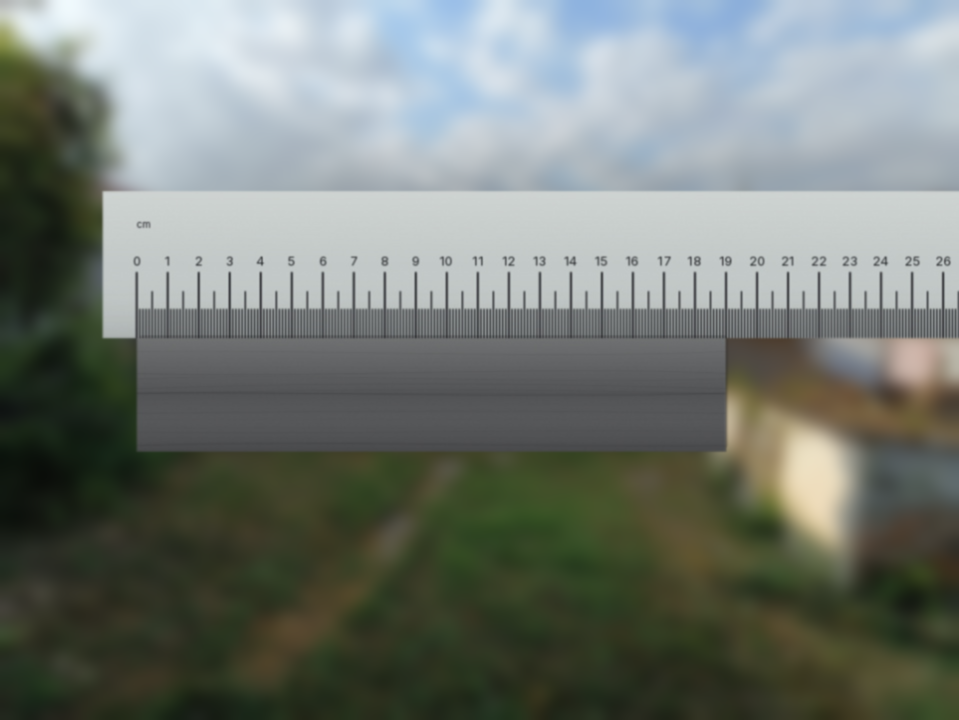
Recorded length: 19cm
